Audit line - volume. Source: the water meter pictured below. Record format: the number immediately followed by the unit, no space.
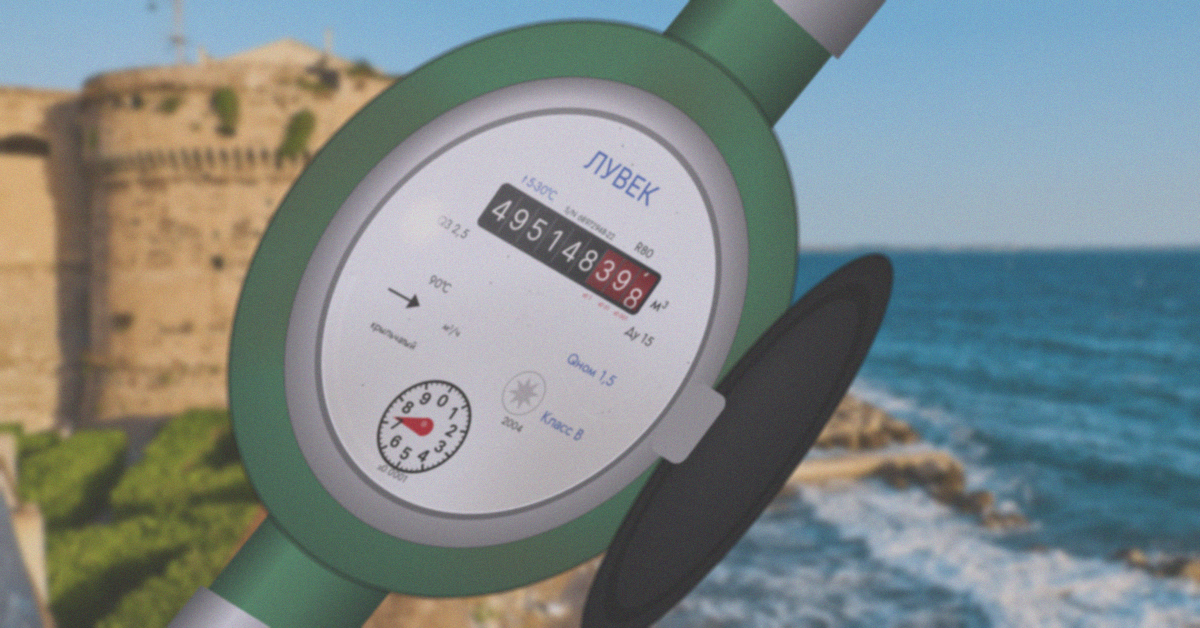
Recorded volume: 495148.3977m³
